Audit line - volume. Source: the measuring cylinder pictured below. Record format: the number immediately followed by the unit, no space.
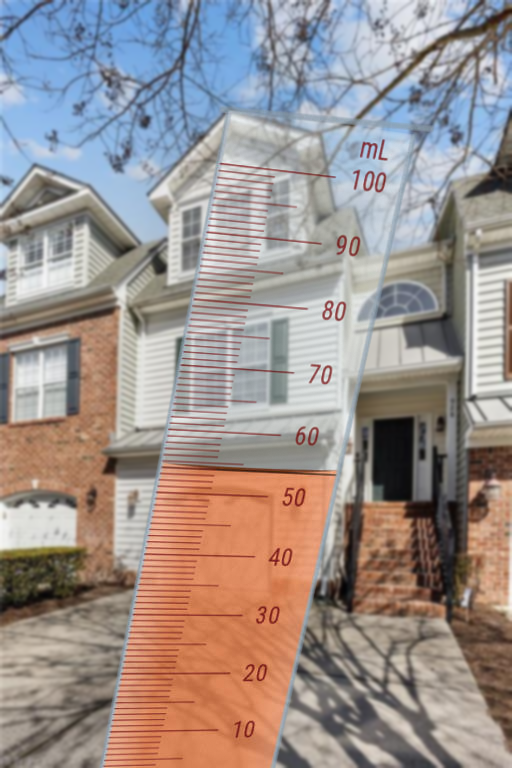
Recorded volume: 54mL
